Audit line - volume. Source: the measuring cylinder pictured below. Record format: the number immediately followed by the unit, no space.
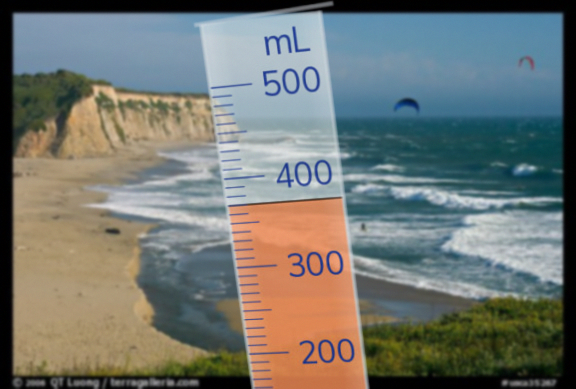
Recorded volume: 370mL
